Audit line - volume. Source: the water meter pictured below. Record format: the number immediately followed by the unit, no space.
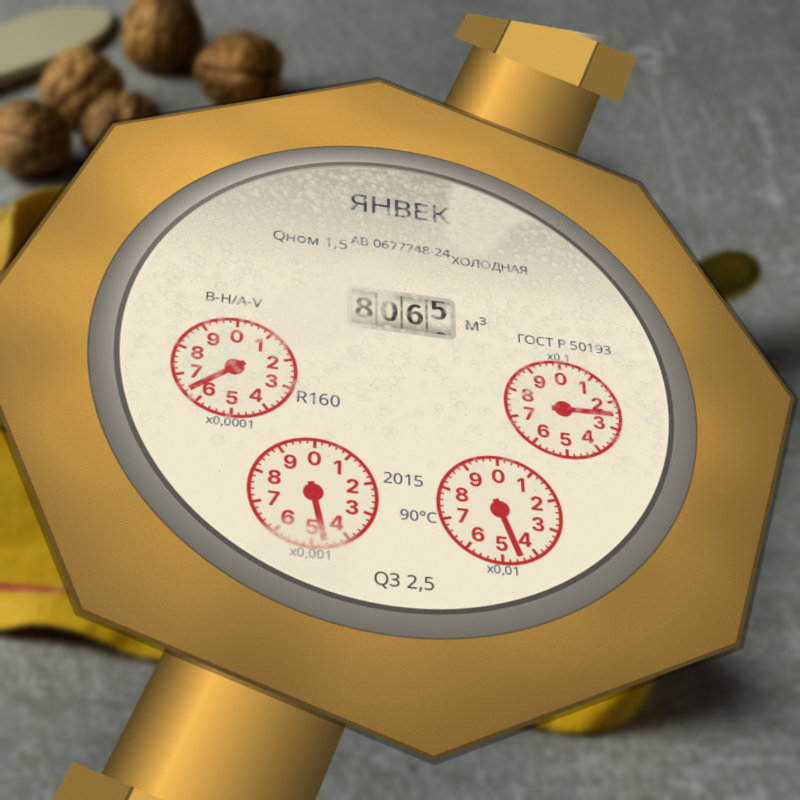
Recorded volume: 8065.2446m³
